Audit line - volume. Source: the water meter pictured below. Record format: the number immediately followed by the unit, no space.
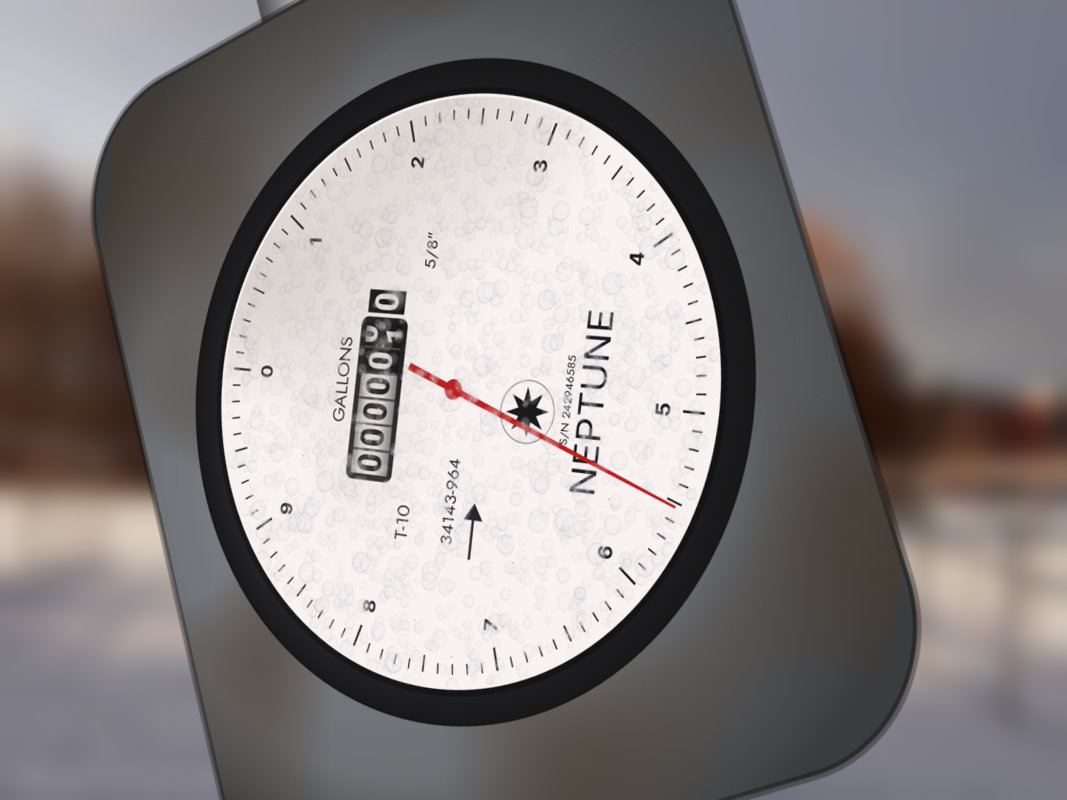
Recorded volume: 5.5gal
